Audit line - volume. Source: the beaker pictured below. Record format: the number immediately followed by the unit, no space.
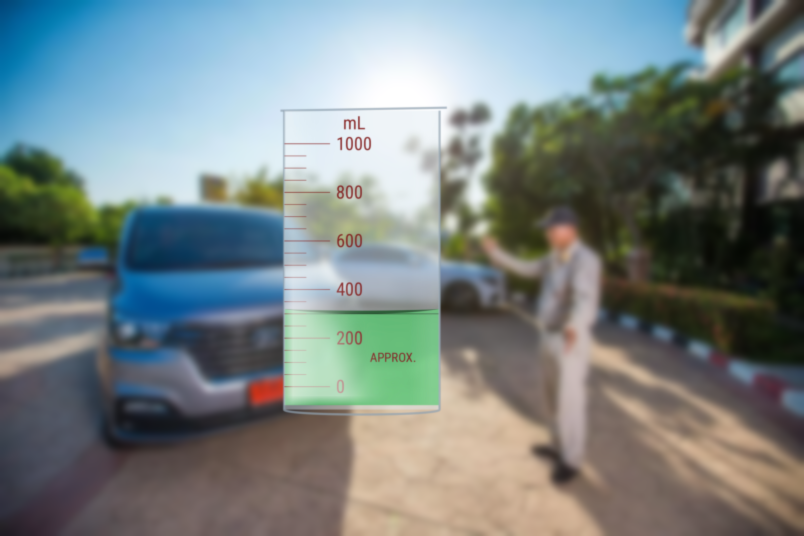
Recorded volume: 300mL
